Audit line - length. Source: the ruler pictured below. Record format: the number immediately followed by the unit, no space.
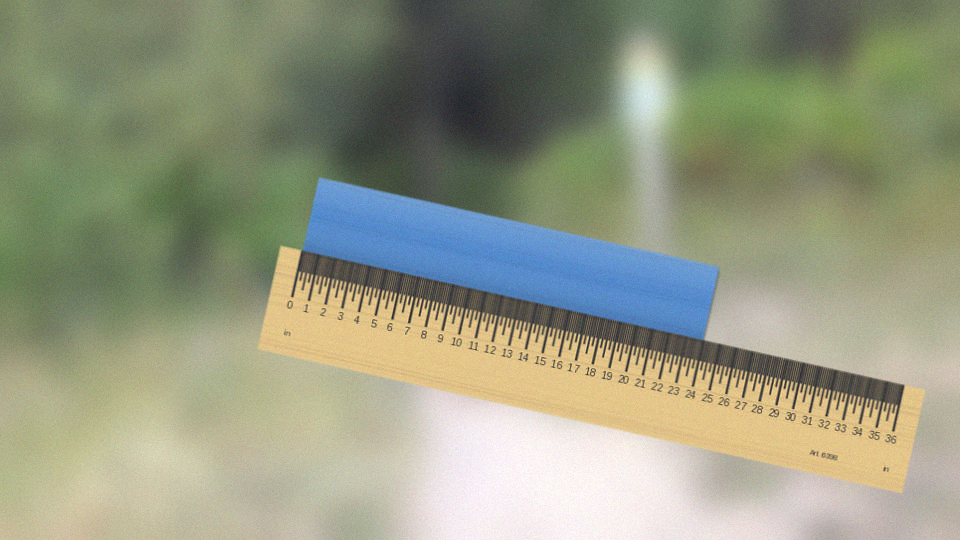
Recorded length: 24in
